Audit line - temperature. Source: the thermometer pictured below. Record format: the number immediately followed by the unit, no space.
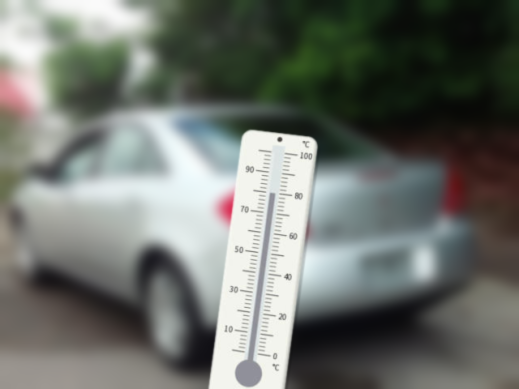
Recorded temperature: 80°C
